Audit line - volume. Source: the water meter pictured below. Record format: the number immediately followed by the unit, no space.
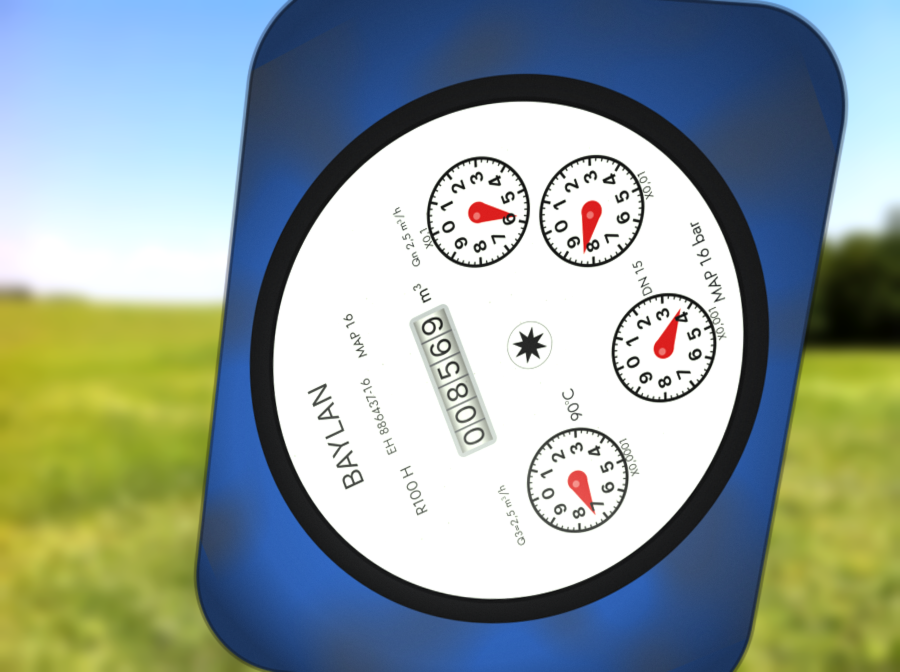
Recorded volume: 8569.5837m³
